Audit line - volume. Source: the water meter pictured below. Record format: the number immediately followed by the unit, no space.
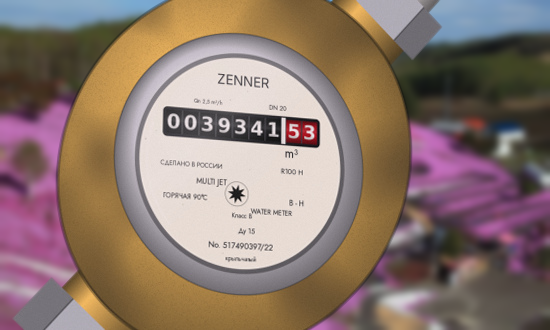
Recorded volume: 39341.53m³
